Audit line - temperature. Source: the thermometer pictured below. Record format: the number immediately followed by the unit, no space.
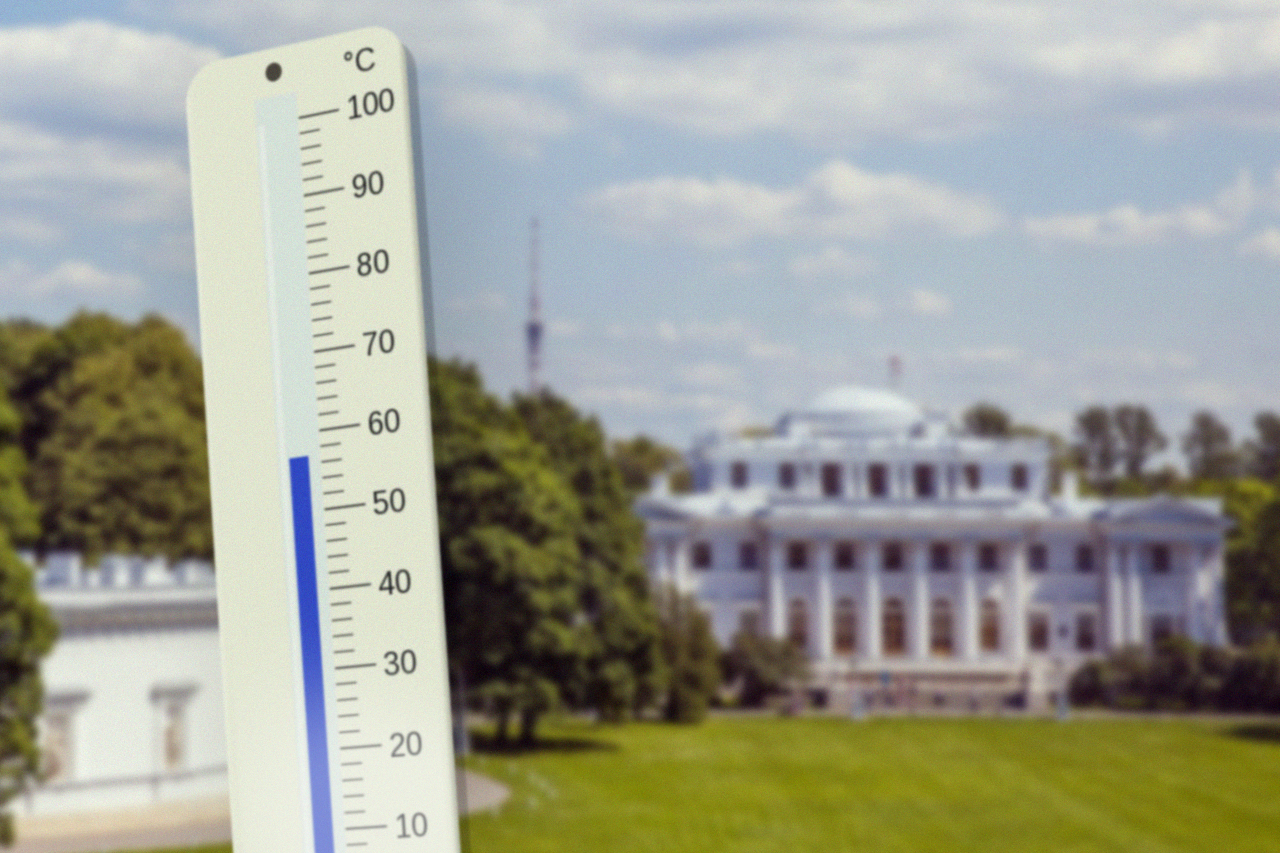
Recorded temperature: 57°C
